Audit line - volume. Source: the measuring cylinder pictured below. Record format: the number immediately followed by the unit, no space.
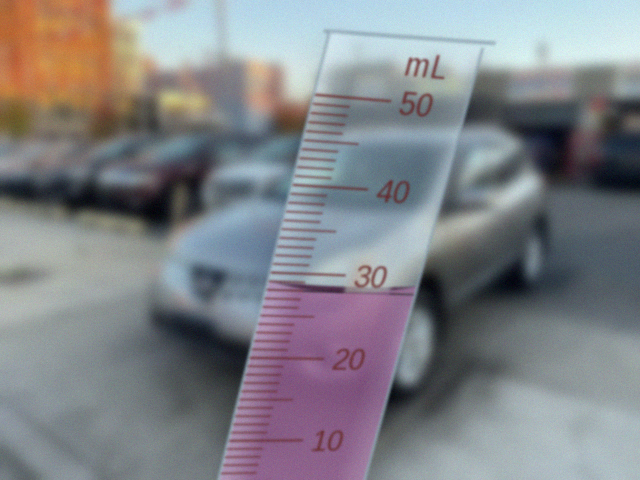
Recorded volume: 28mL
